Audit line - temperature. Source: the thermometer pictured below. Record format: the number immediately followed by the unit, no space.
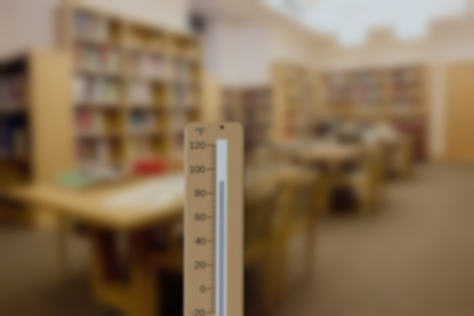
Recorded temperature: 90°F
